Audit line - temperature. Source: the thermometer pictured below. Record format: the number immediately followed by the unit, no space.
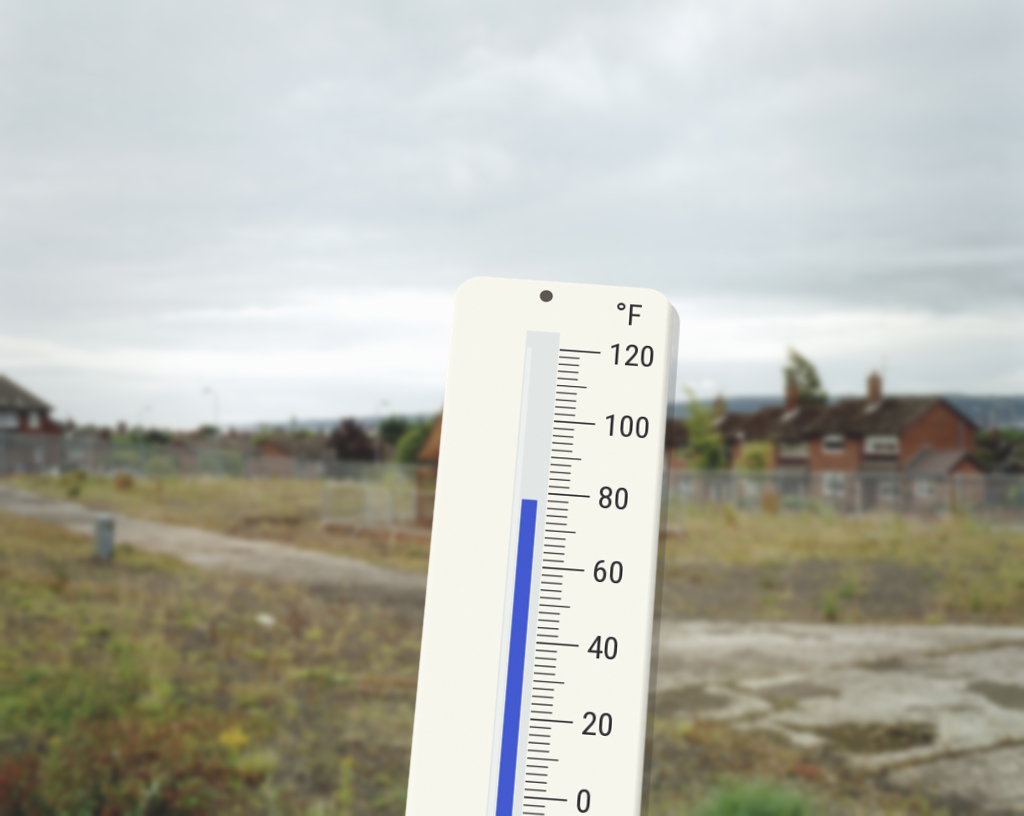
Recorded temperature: 78°F
